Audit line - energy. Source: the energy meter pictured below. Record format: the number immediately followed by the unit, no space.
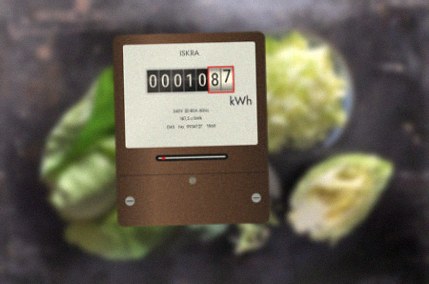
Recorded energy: 10.87kWh
